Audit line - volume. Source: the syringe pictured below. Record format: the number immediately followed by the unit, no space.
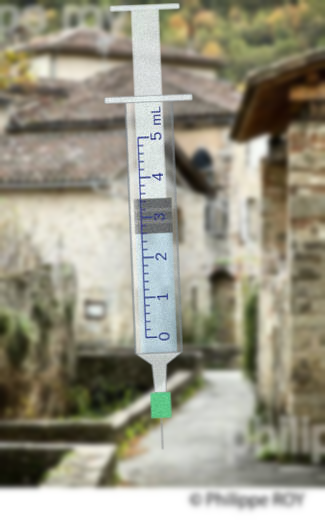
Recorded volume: 2.6mL
